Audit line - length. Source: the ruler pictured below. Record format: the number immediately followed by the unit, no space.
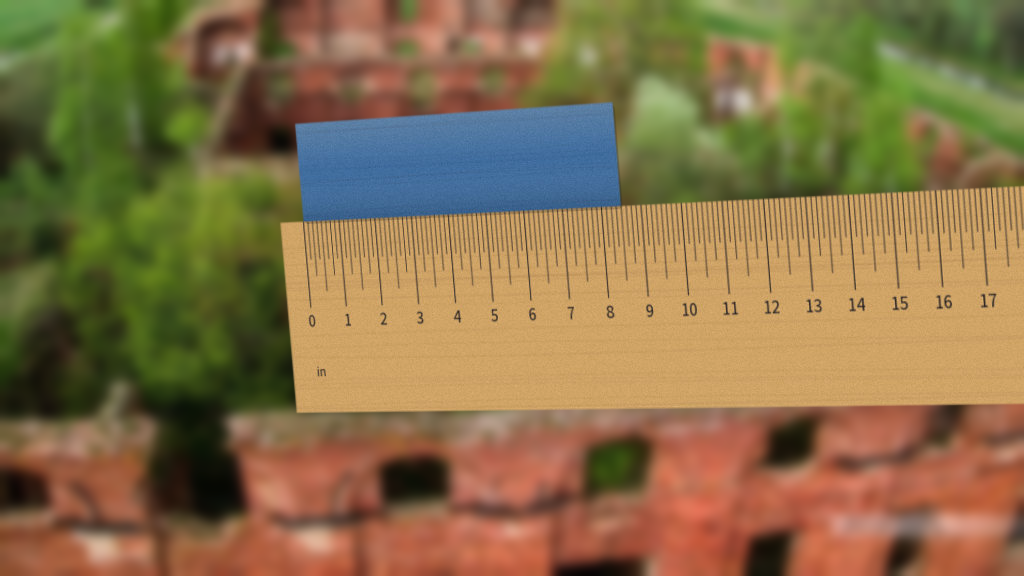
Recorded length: 8.5in
